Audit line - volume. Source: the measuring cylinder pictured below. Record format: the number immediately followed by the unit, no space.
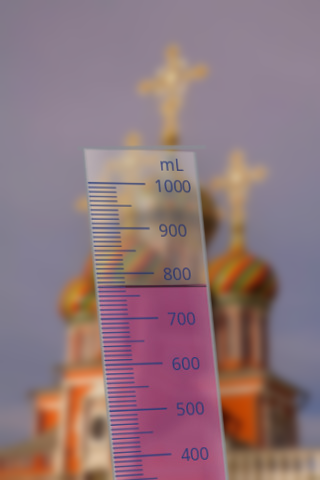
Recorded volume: 770mL
